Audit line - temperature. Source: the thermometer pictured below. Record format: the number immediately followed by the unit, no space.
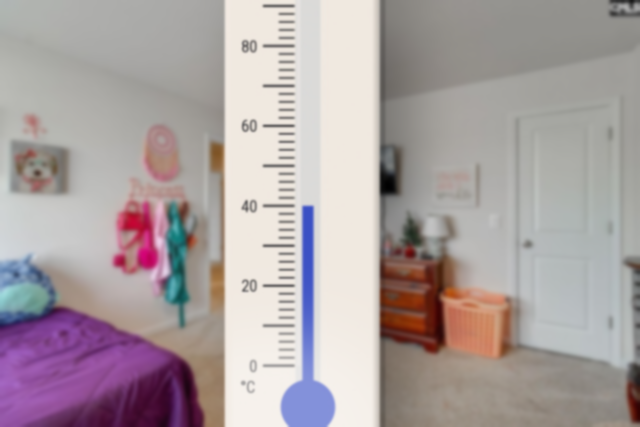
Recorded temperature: 40°C
